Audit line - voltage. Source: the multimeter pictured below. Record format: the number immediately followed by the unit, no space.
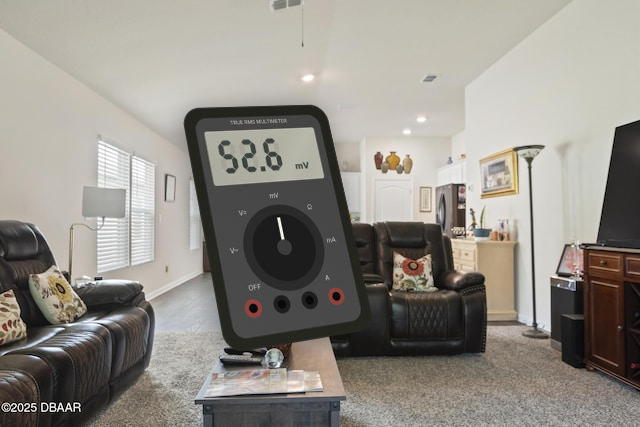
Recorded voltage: 52.6mV
